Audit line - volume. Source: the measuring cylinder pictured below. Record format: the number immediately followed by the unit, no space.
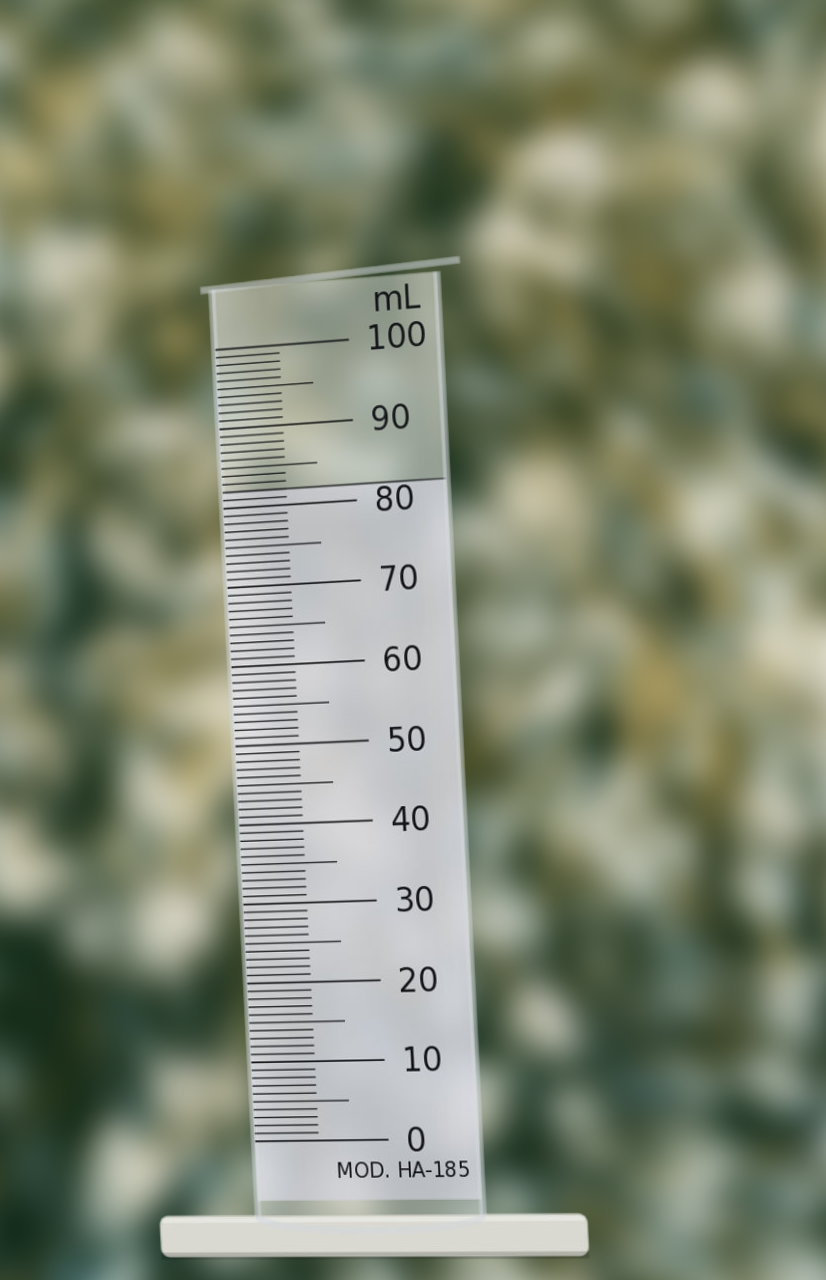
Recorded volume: 82mL
